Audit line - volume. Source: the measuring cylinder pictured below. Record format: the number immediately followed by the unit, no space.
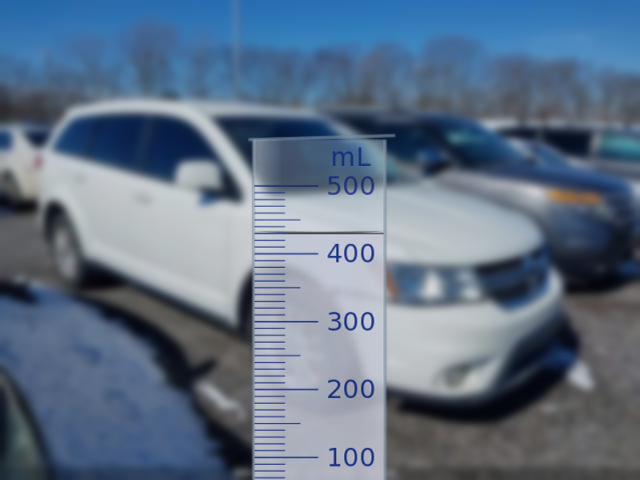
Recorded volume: 430mL
